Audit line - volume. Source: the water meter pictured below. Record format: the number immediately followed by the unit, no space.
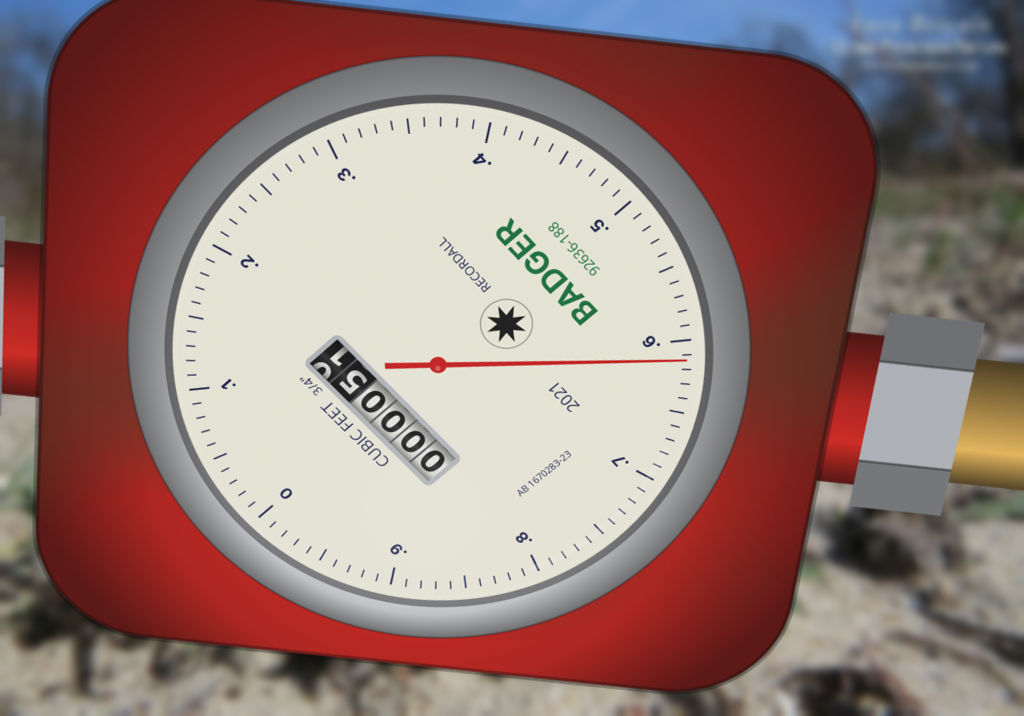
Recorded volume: 50.61ft³
